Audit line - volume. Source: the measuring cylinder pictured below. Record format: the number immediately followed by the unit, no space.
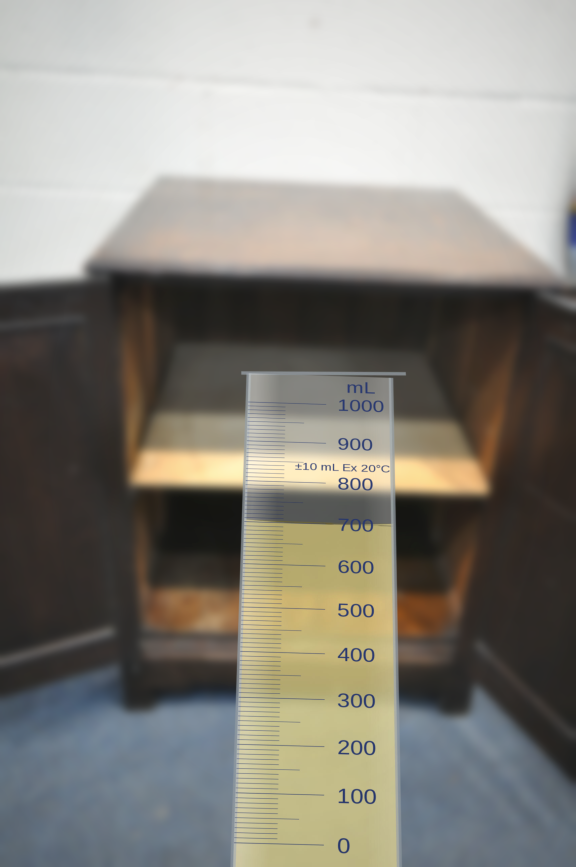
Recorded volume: 700mL
